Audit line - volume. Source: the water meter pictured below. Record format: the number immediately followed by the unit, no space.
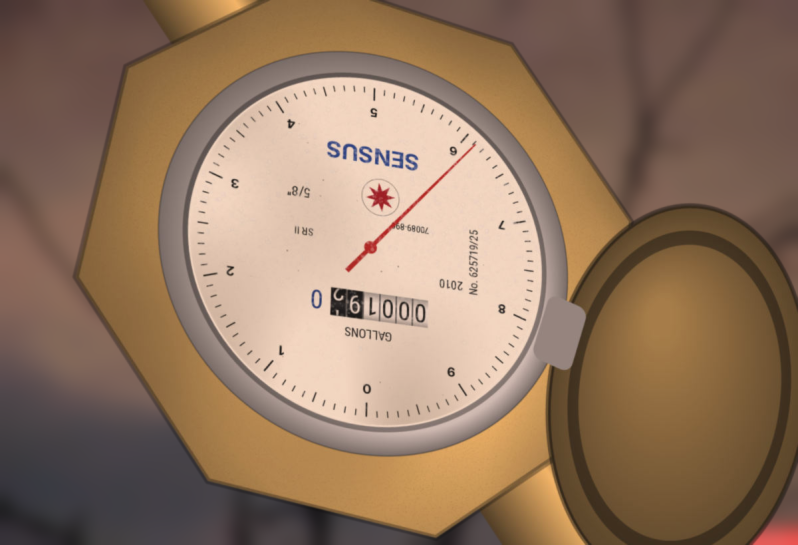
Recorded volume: 1916.1gal
